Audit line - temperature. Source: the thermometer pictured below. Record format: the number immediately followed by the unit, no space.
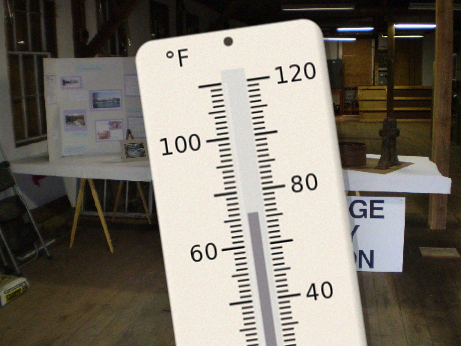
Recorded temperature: 72°F
